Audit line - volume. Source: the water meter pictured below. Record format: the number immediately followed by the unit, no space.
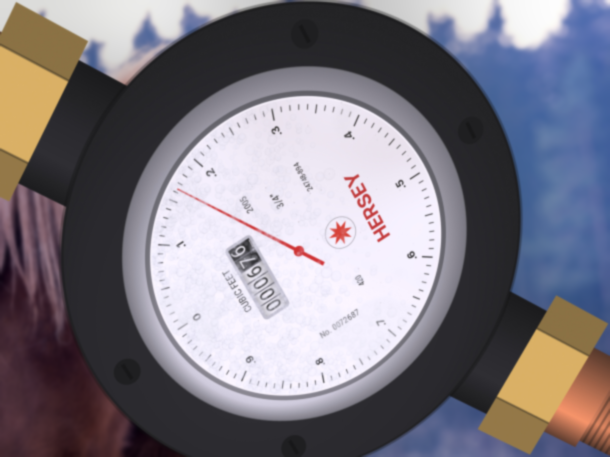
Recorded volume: 676.16ft³
